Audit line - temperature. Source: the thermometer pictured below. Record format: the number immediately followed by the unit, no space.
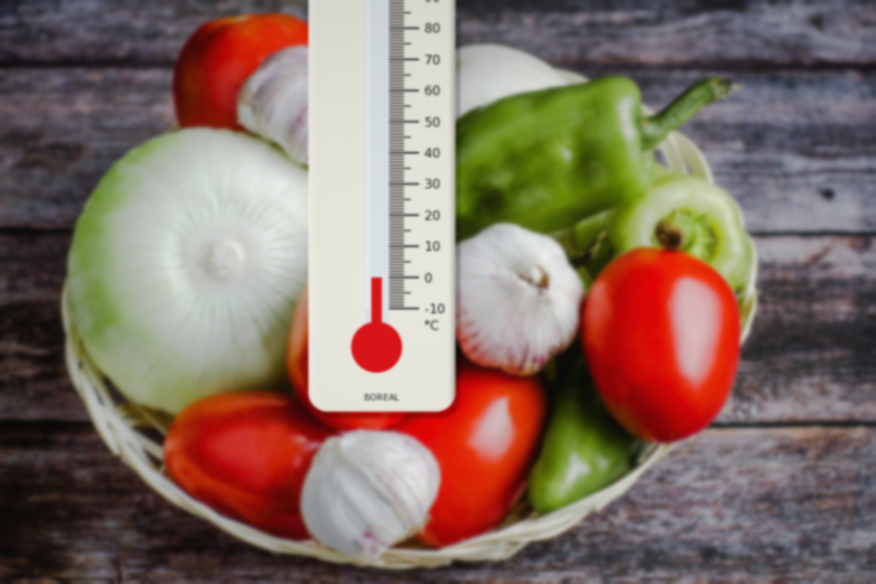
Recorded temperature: 0°C
